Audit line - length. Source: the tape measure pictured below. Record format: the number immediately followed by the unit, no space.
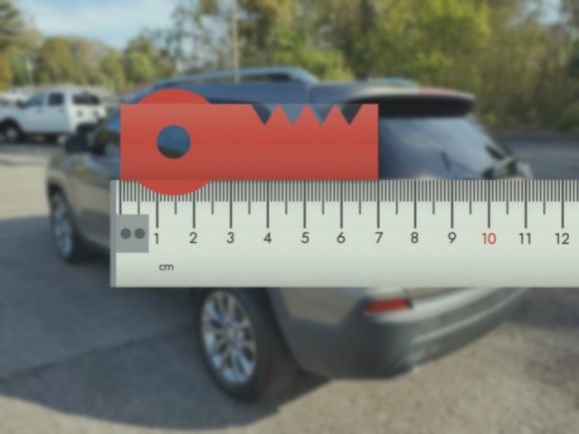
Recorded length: 7cm
